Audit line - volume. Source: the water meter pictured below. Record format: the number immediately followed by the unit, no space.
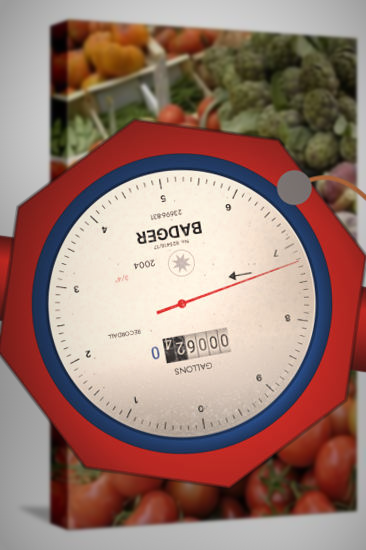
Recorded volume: 6237.2gal
